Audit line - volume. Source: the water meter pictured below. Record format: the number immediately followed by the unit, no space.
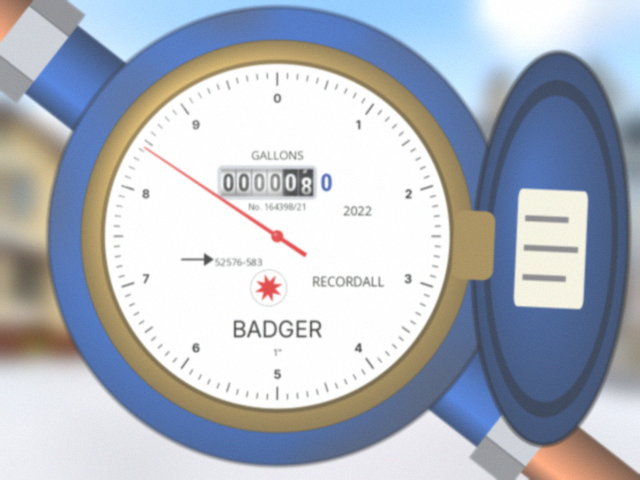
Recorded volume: 78.4gal
